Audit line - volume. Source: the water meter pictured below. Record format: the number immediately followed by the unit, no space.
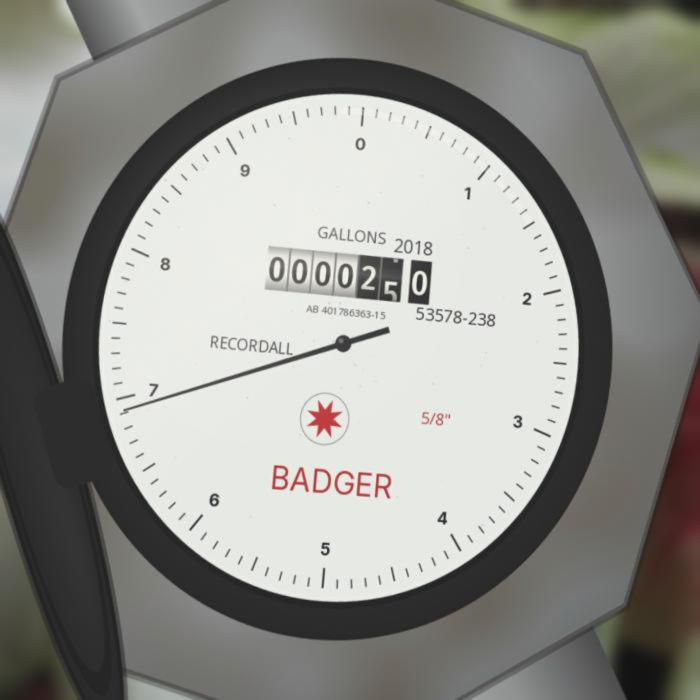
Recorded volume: 246.9gal
